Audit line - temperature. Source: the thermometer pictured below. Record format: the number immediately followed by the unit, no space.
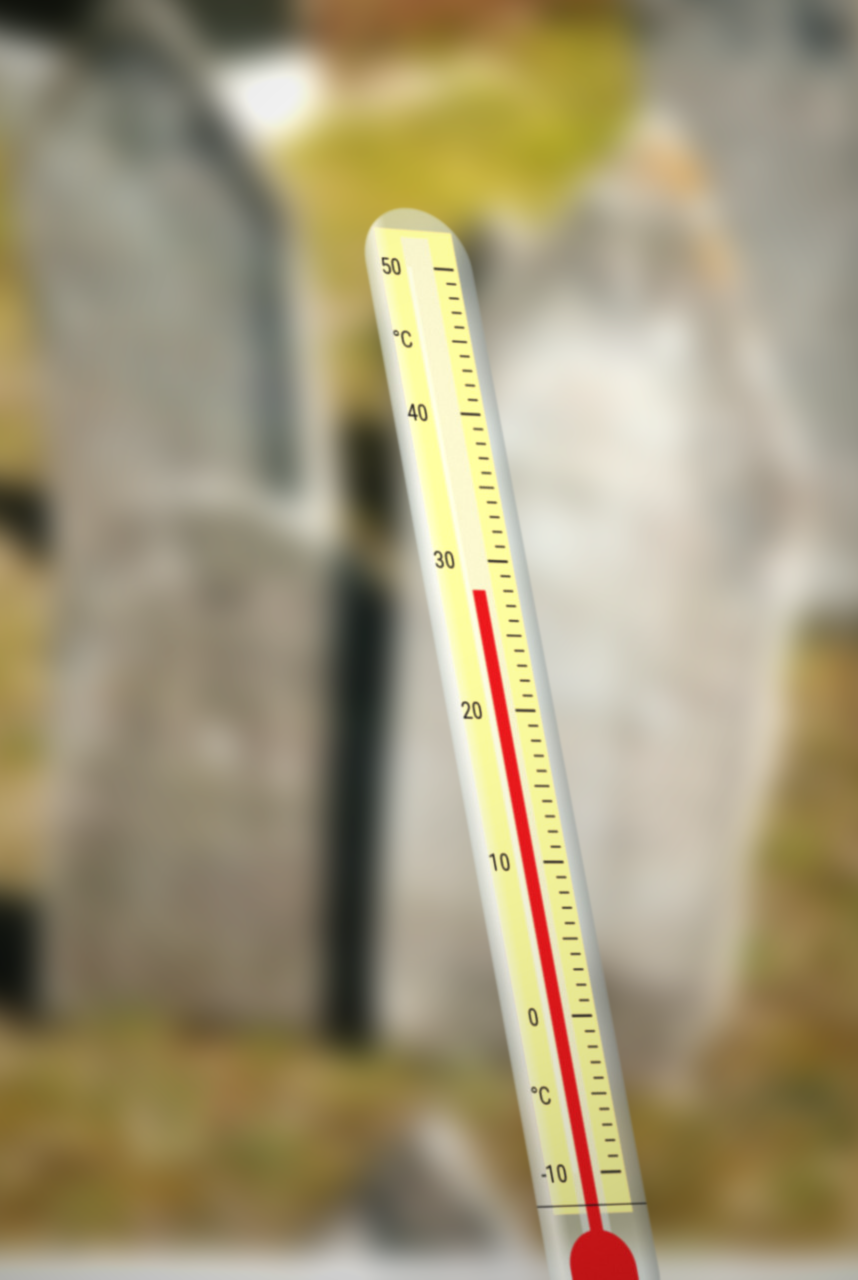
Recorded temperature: 28°C
